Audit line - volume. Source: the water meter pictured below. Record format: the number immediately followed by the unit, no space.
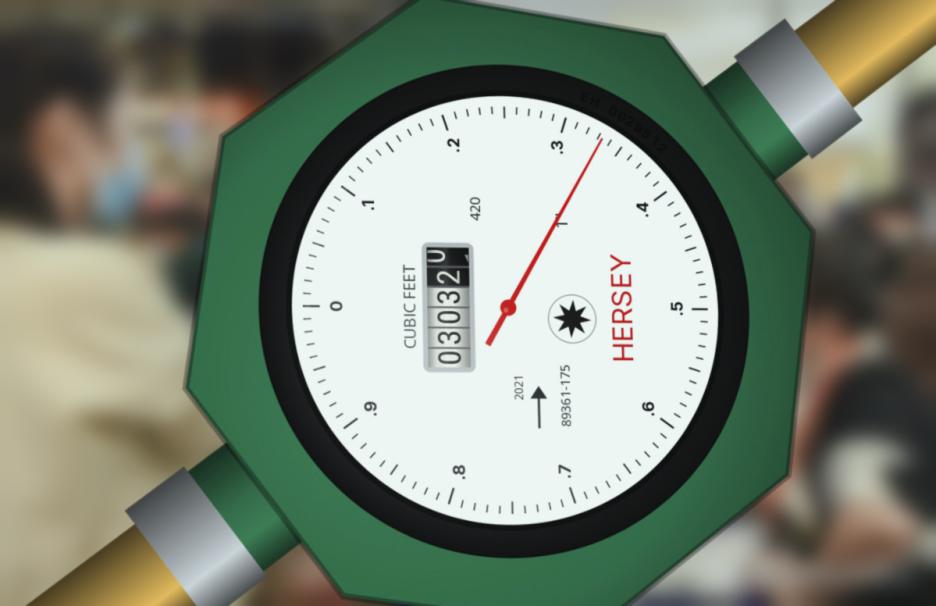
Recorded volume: 30320.33ft³
